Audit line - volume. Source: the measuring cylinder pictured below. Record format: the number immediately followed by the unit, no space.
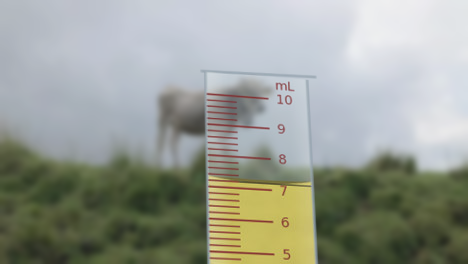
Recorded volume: 7.2mL
